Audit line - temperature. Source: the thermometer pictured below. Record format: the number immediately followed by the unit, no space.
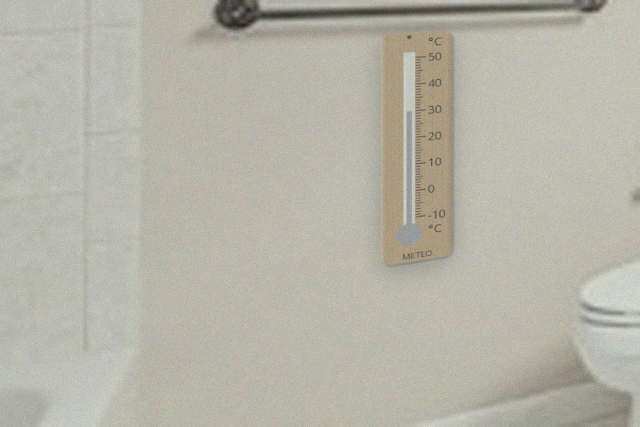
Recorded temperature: 30°C
